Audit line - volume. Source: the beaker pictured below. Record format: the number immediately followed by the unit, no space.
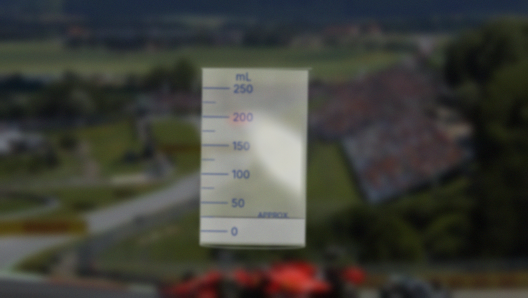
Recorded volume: 25mL
